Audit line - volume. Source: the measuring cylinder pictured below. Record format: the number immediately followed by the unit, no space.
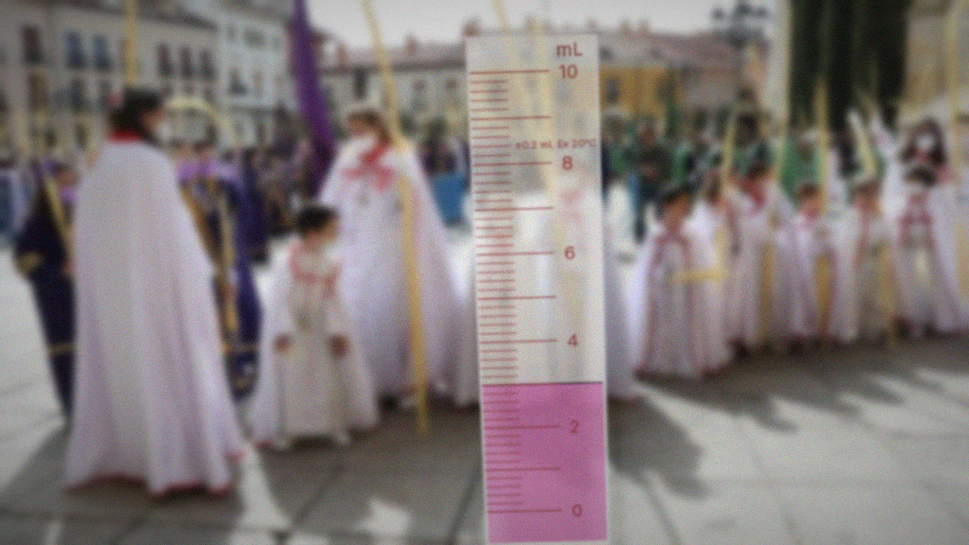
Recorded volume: 3mL
